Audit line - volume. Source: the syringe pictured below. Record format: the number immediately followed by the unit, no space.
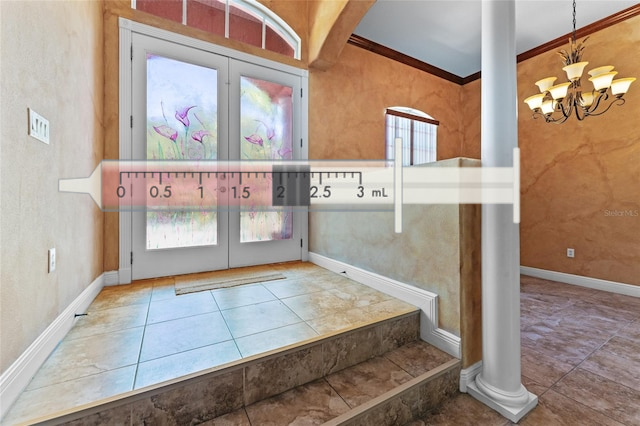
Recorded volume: 1.9mL
